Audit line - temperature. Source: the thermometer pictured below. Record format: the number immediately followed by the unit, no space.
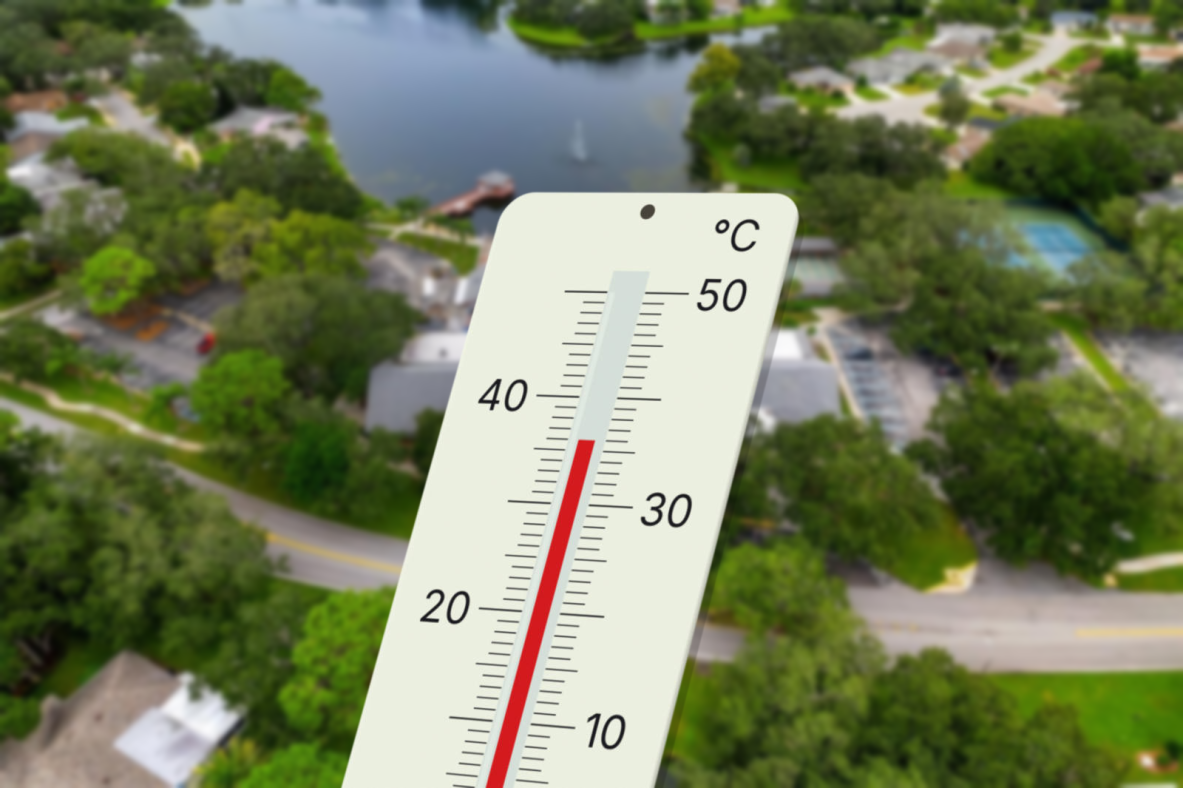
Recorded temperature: 36°C
